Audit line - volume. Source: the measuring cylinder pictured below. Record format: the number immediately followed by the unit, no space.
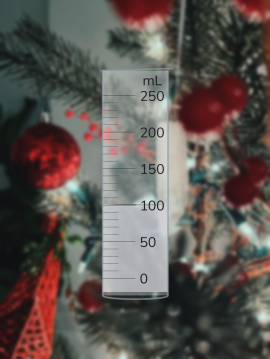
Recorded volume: 100mL
